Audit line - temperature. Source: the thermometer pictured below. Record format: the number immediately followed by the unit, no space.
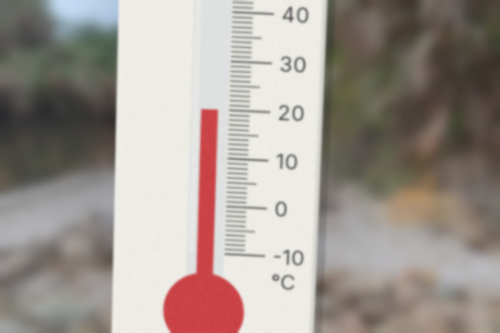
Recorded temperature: 20°C
